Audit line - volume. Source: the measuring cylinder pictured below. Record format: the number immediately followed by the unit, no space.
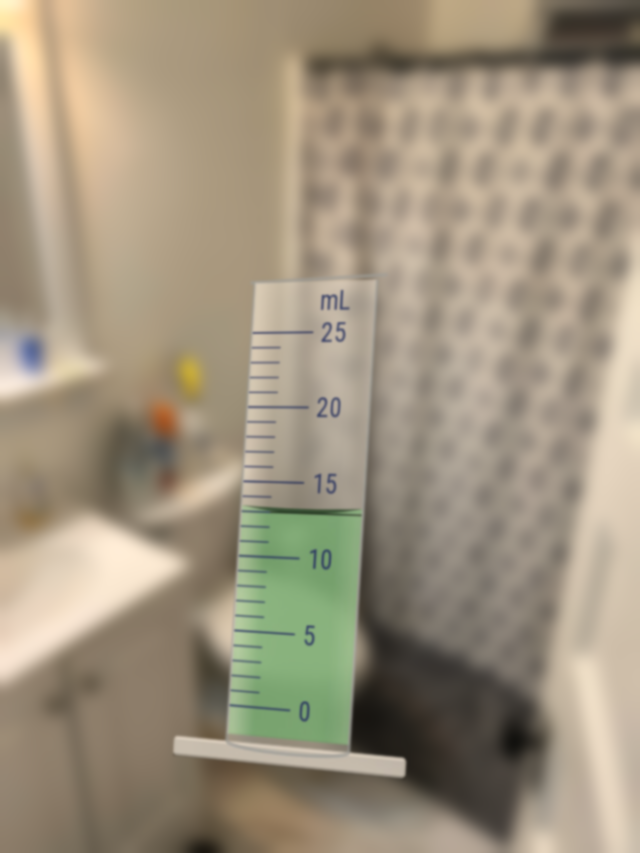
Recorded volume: 13mL
